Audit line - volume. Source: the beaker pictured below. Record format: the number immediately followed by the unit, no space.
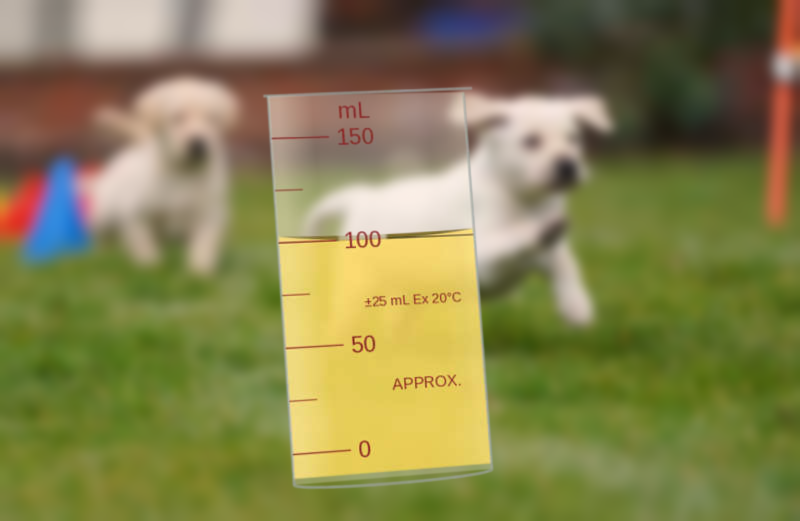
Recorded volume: 100mL
